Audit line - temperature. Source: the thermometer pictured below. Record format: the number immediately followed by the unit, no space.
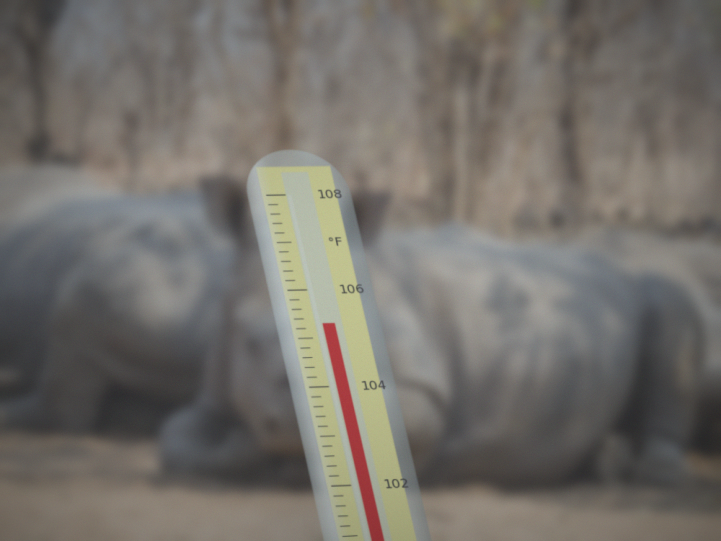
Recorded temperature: 105.3°F
